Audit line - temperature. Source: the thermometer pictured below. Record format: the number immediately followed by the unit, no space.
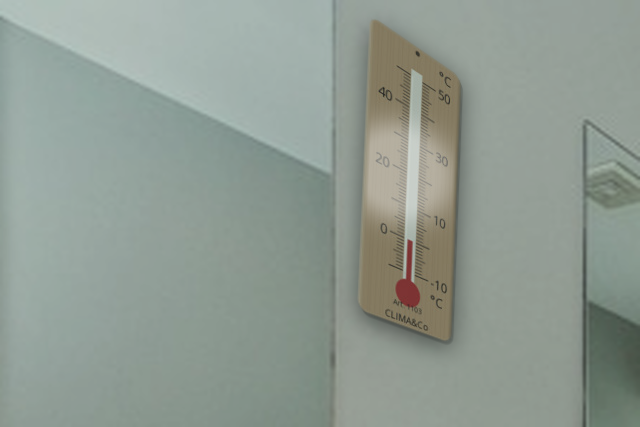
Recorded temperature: 0°C
